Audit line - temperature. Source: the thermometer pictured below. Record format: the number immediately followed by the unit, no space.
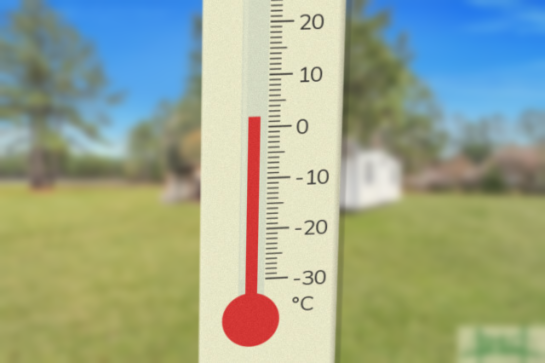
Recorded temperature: 2°C
